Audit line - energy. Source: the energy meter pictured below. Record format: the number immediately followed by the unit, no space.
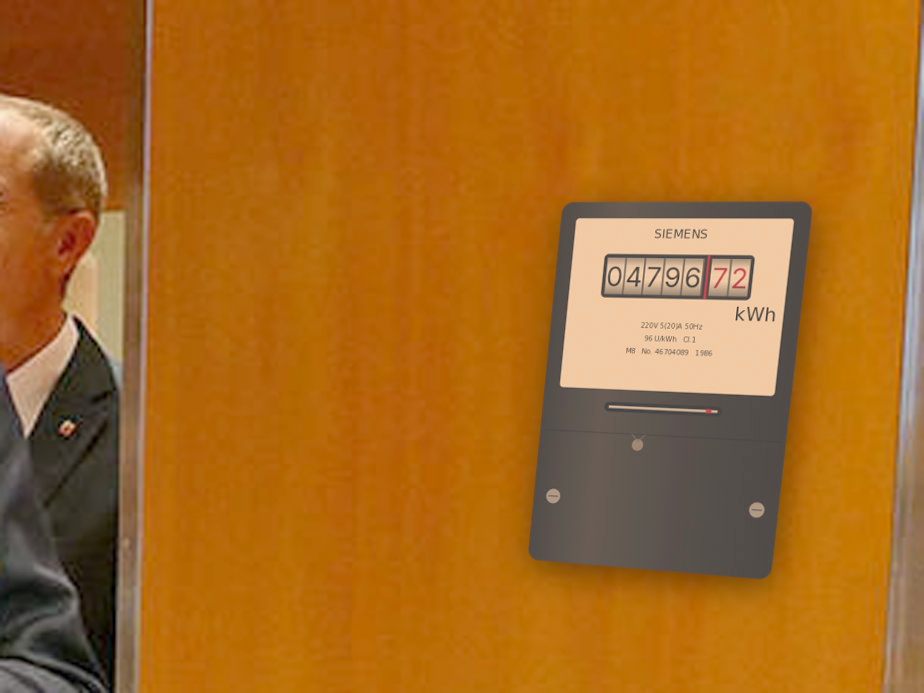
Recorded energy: 4796.72kWh
